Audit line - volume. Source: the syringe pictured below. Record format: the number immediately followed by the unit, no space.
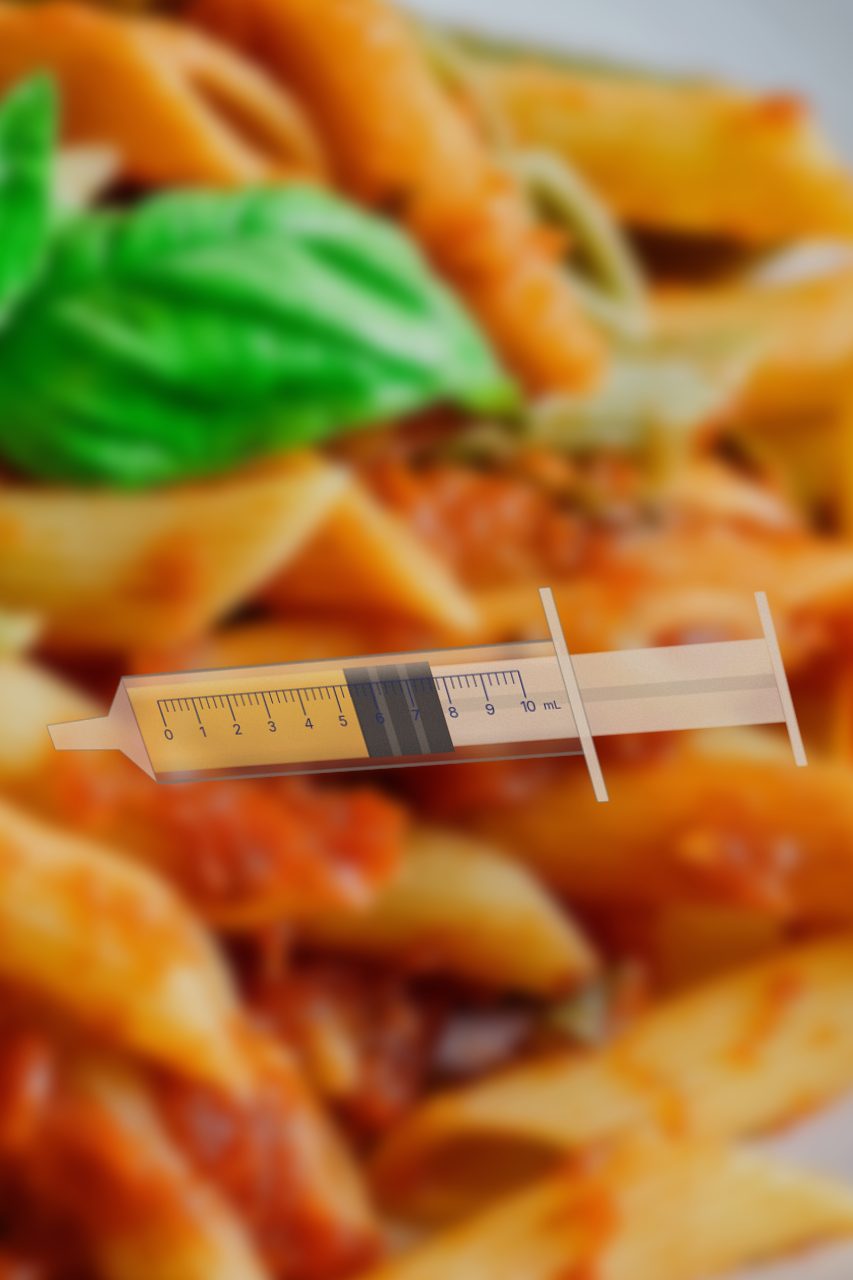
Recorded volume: 5.4mL
